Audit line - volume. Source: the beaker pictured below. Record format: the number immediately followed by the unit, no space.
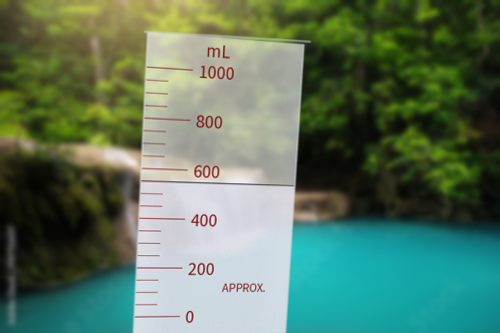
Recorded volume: 550mL
